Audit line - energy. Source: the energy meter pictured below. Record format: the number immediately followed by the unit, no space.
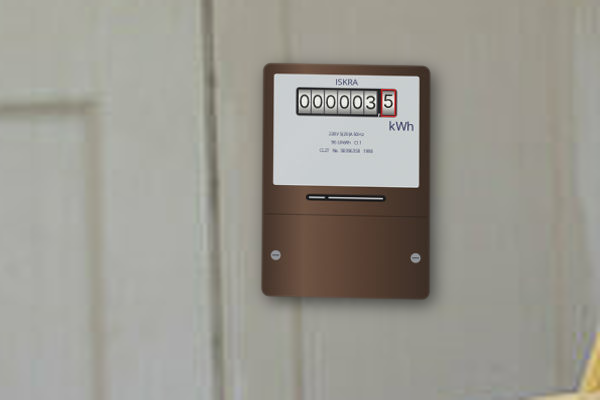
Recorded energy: 3.5kWh
